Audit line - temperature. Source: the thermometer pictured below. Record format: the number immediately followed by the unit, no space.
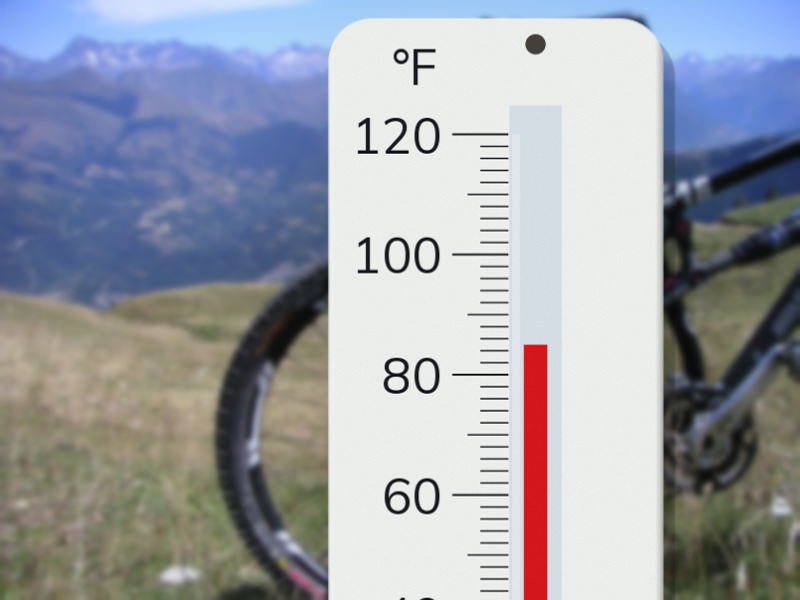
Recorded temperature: 85°F
